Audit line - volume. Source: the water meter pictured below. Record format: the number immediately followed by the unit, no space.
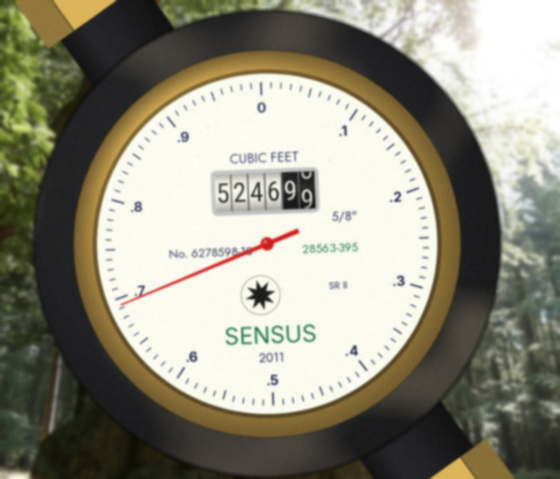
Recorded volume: 524698.69ft³
